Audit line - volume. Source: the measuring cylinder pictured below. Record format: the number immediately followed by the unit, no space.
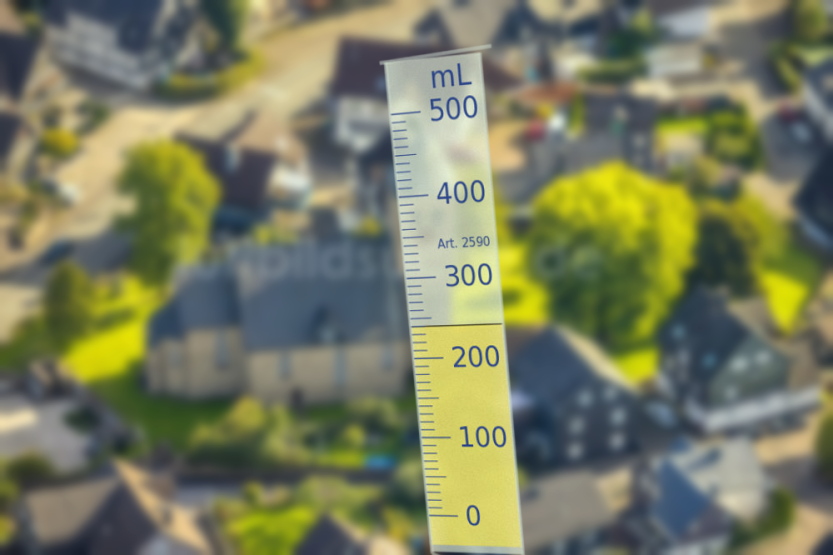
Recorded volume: 240mL
